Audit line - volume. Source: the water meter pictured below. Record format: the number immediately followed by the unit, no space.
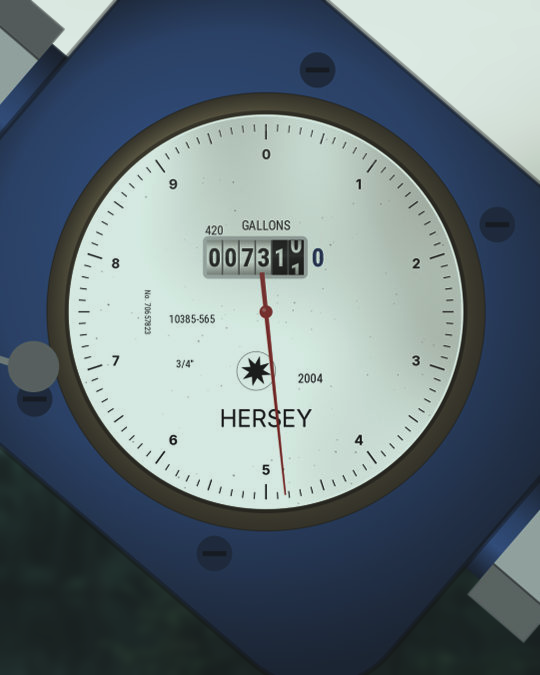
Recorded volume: 73104.8gal
